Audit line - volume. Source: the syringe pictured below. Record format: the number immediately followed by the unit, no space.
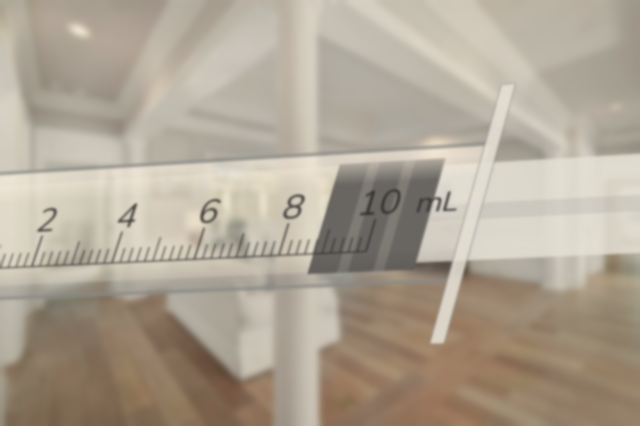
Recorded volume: 8.8mL
